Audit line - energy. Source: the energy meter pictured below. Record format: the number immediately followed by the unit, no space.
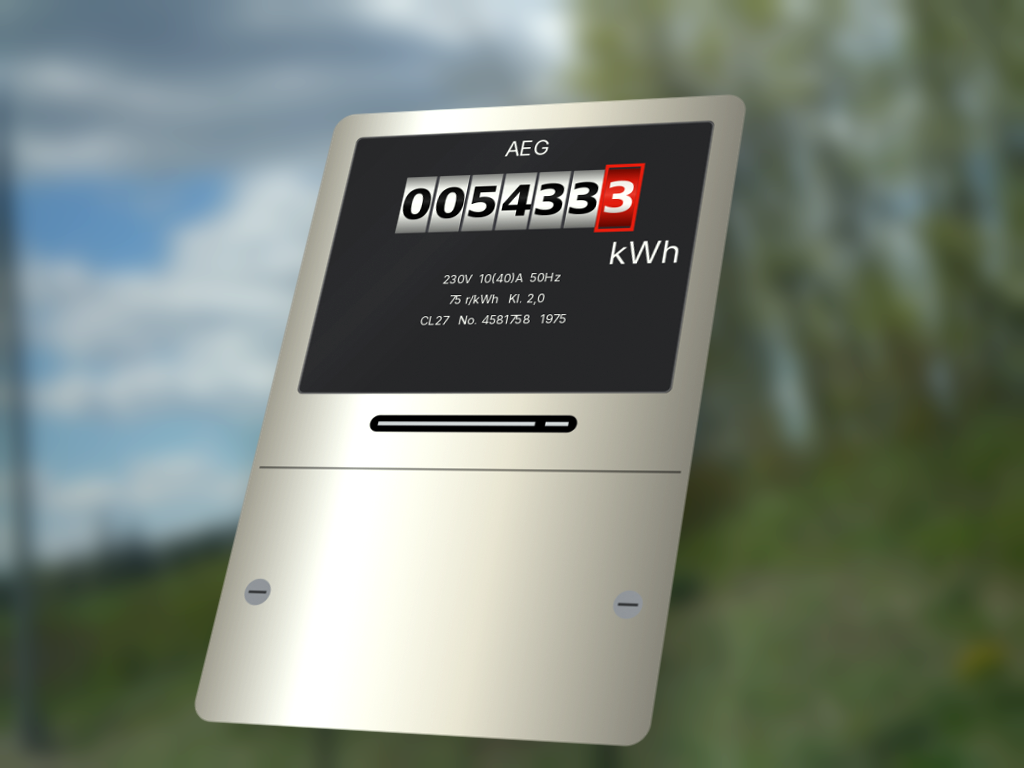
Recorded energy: 5433.3kWh
